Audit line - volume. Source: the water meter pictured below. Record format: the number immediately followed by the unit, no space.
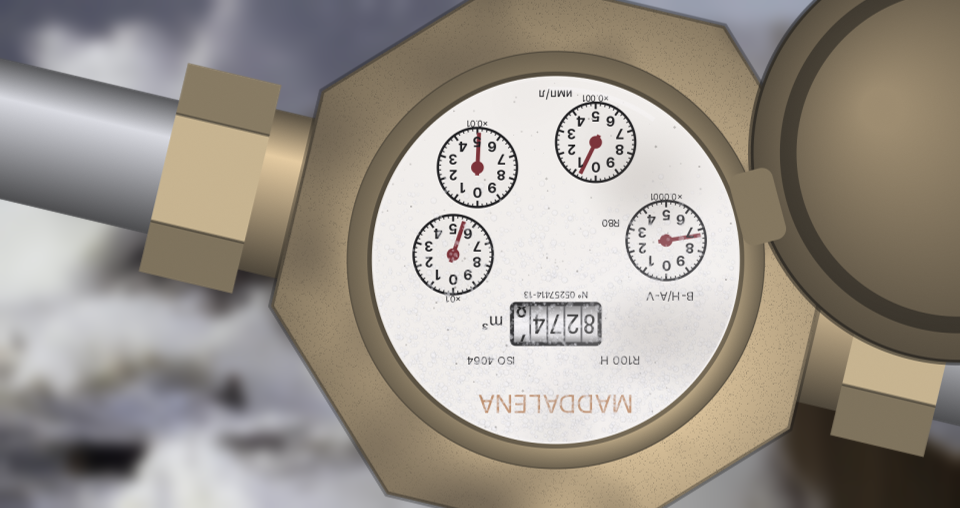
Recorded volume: 82747.5507m³
